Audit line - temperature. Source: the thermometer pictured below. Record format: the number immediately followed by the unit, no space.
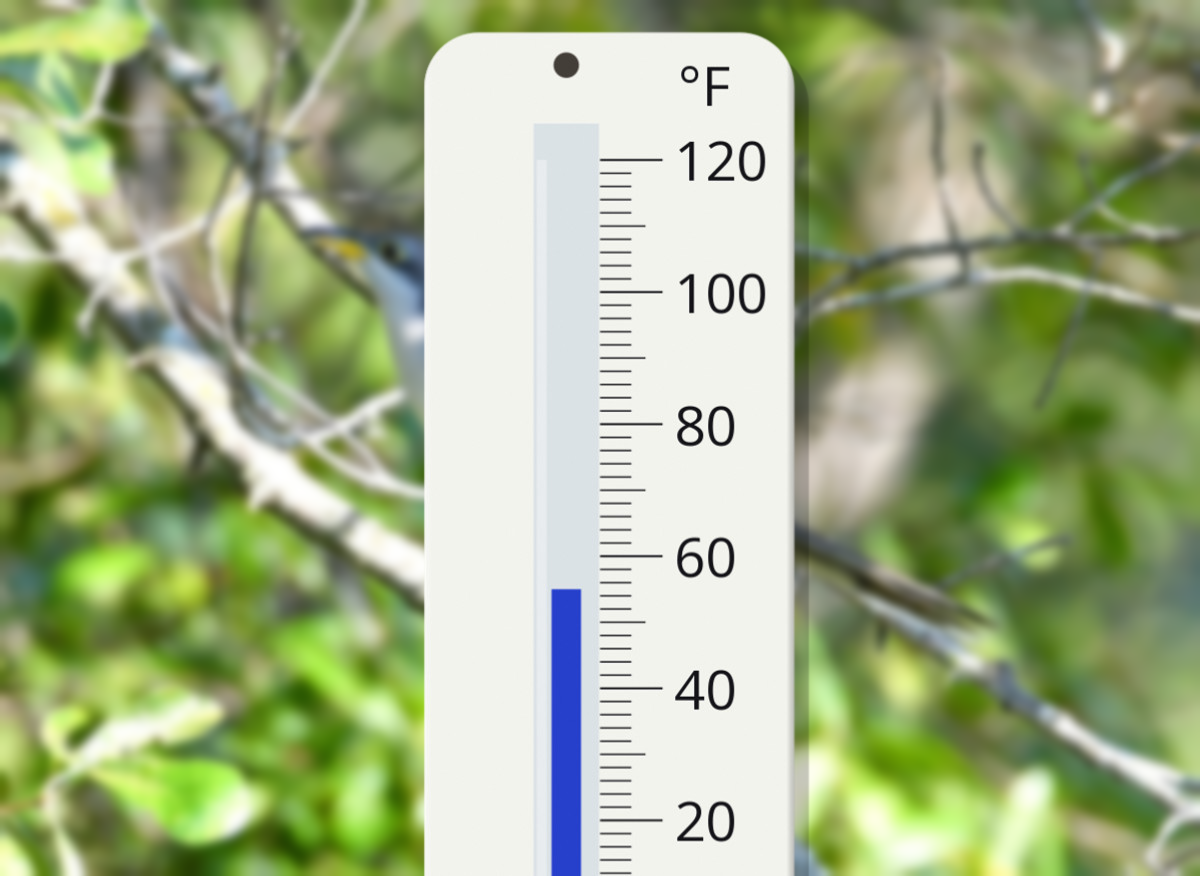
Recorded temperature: 55°F
